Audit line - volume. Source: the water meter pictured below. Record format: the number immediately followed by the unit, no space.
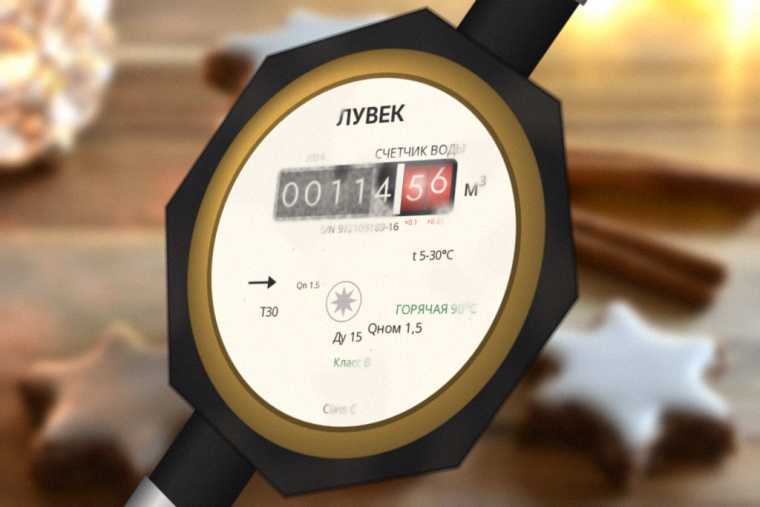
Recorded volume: 114.56m³
